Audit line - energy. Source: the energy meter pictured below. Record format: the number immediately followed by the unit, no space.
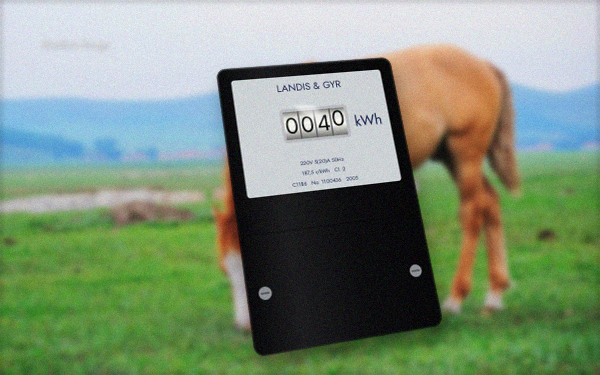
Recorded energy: 40kWh
